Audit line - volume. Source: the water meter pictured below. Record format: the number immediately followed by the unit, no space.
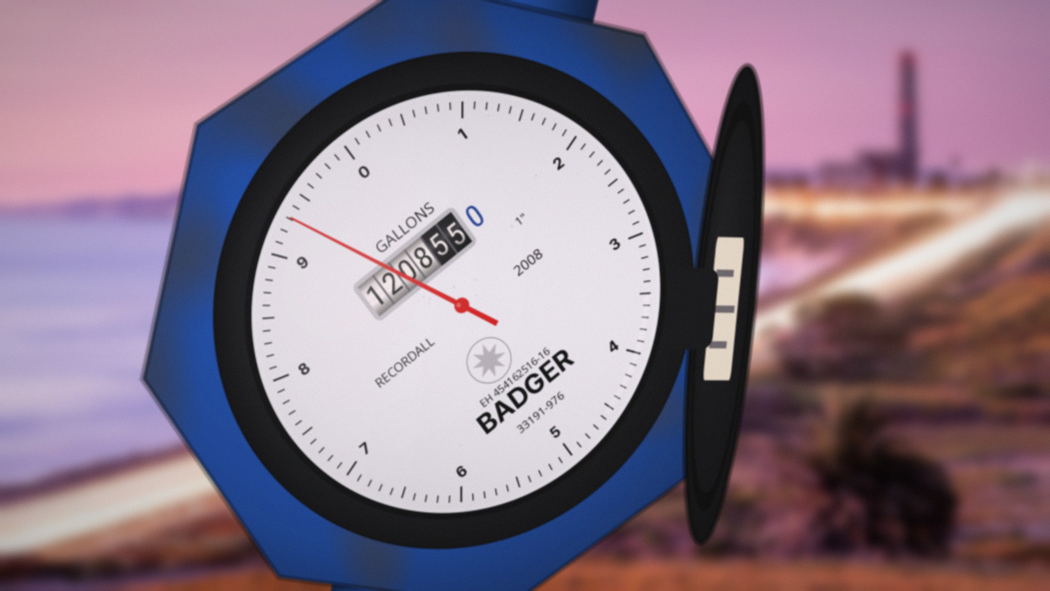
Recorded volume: 1208549.3gal
